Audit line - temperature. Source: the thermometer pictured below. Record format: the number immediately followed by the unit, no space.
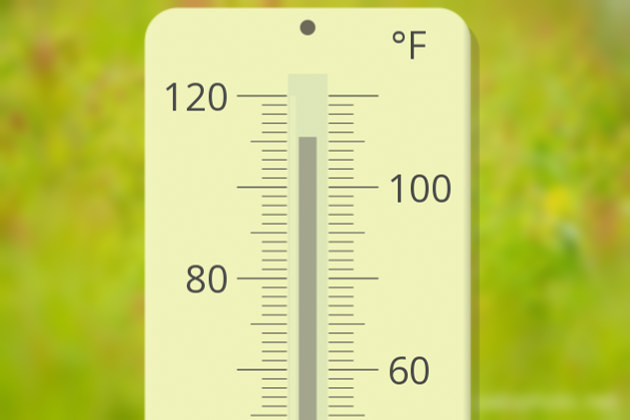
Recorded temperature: 111°F
